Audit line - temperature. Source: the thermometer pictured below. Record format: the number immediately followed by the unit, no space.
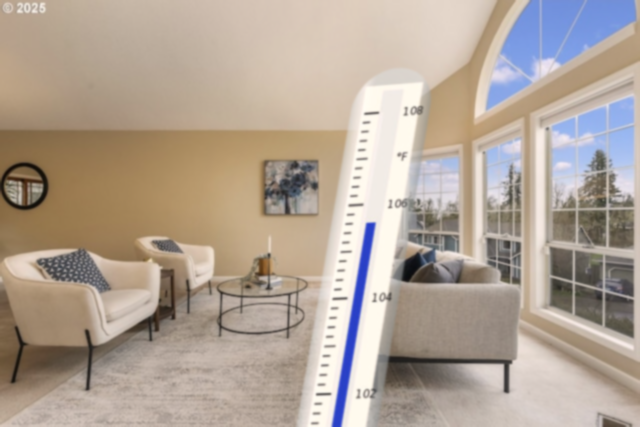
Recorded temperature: 105.6°F
